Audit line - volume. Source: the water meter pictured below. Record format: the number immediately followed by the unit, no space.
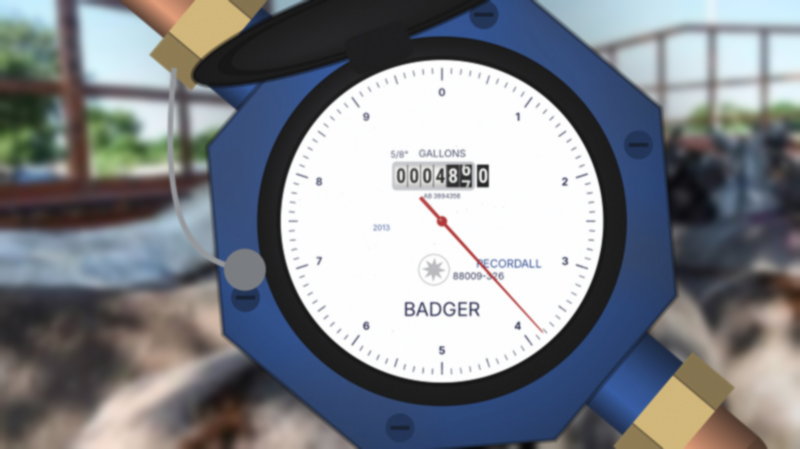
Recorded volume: 4863.8gal
